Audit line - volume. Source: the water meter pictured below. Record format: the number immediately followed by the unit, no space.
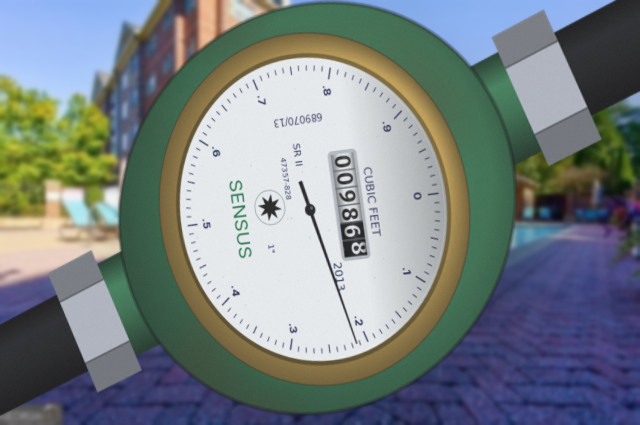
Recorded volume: 9868.21ft³
